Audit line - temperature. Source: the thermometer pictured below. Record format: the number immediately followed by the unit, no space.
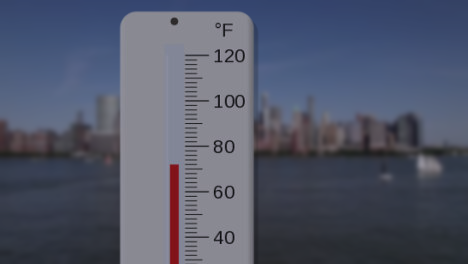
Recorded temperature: 72°F
